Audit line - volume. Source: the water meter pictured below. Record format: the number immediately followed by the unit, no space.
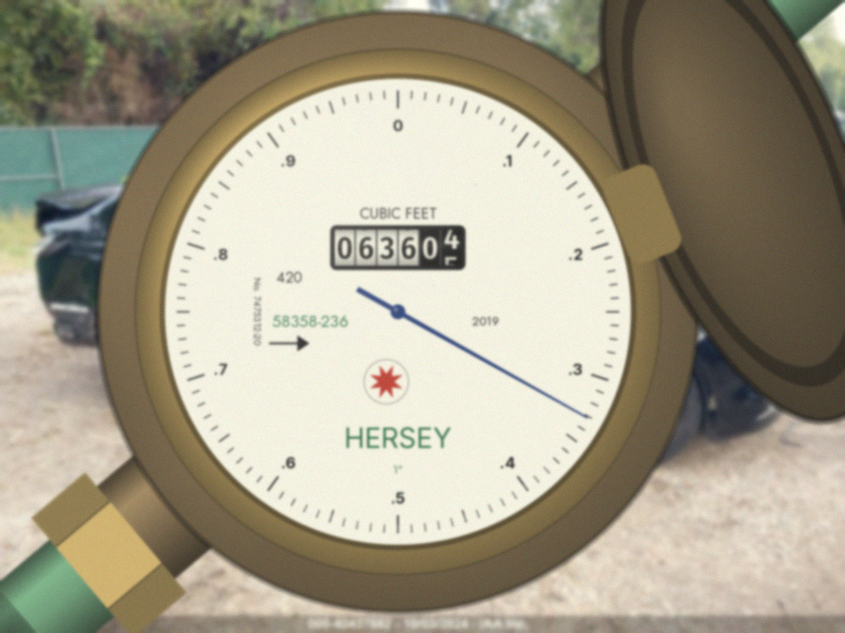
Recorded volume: 63604.33ft³
